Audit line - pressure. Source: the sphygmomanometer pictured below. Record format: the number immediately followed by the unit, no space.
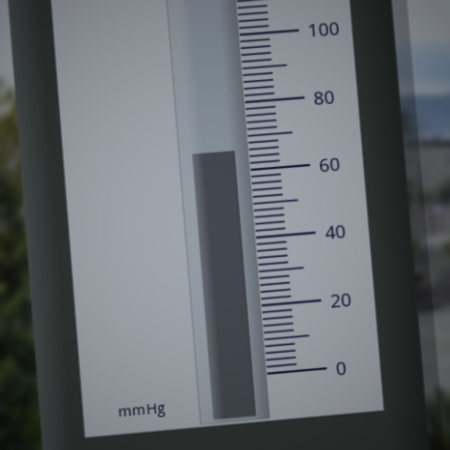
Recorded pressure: 66mmHg
